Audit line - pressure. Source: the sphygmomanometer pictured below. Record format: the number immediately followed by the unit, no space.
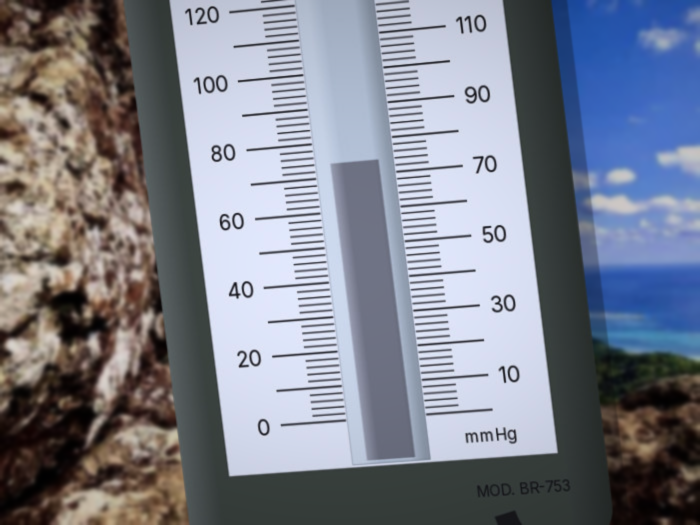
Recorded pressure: 74mmHg
